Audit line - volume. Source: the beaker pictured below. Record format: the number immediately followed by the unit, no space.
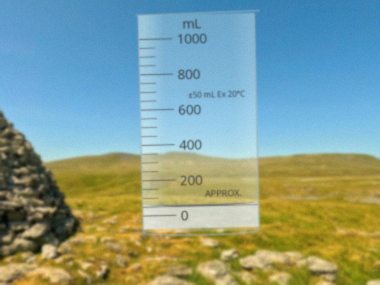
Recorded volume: 50mL
